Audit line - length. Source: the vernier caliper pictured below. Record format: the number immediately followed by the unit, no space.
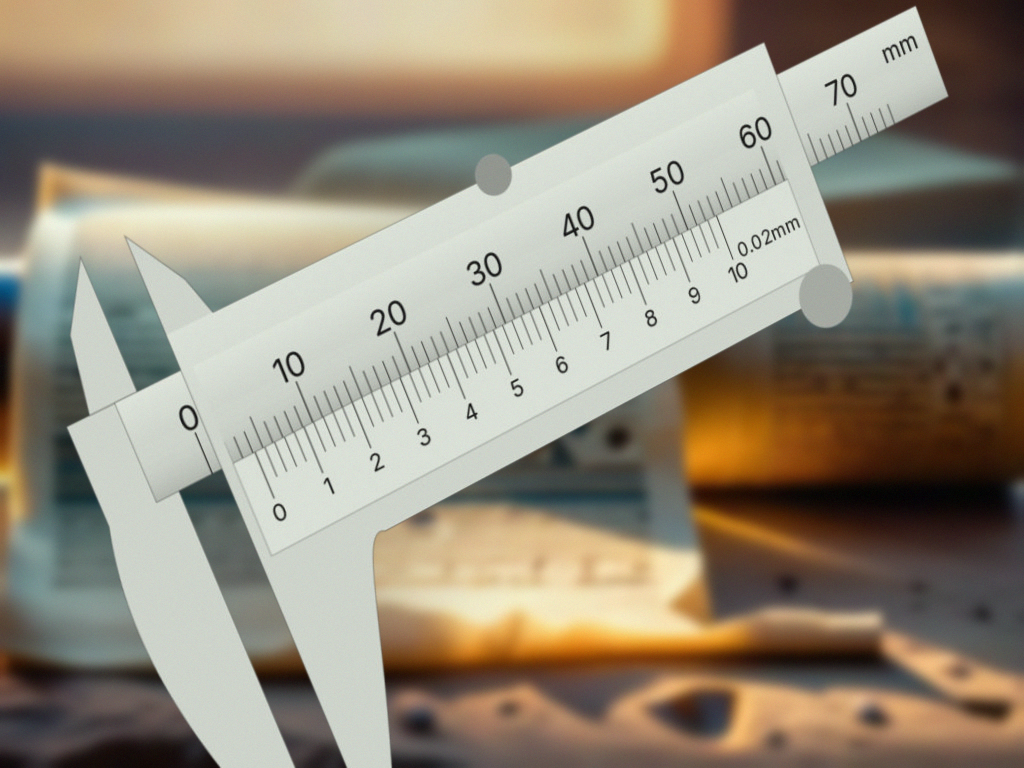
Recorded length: 4.2mm
